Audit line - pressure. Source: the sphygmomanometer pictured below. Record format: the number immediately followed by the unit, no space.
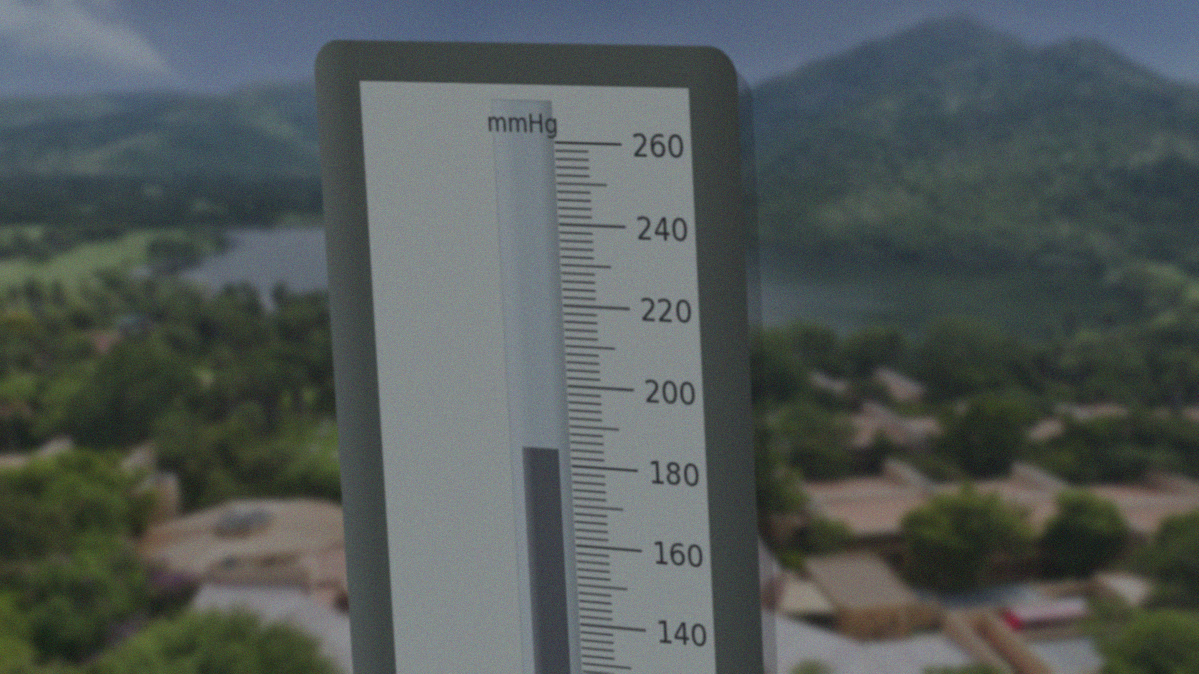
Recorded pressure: 184mmHg
